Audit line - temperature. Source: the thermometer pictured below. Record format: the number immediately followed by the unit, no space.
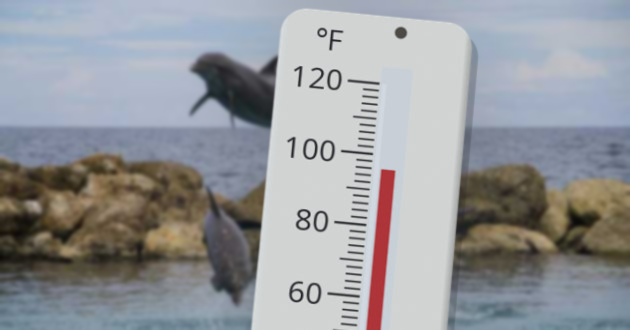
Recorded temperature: 96°F
